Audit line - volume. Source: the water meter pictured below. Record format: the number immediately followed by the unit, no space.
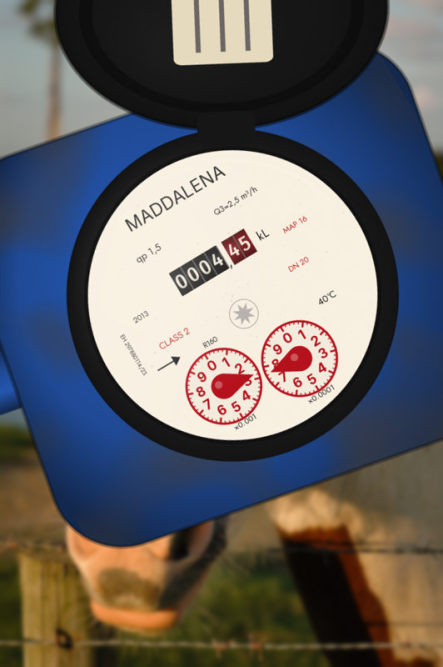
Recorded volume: 4.4527kL
